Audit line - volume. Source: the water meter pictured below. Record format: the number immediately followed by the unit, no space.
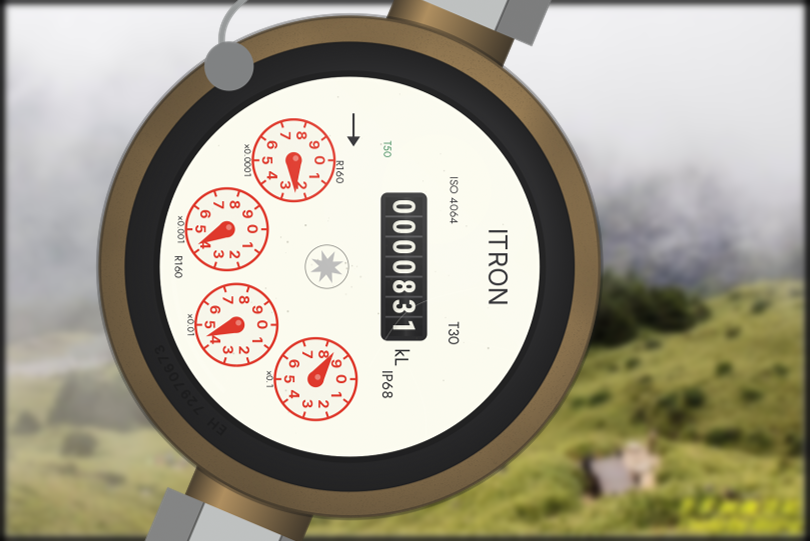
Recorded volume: 831.8442kL
